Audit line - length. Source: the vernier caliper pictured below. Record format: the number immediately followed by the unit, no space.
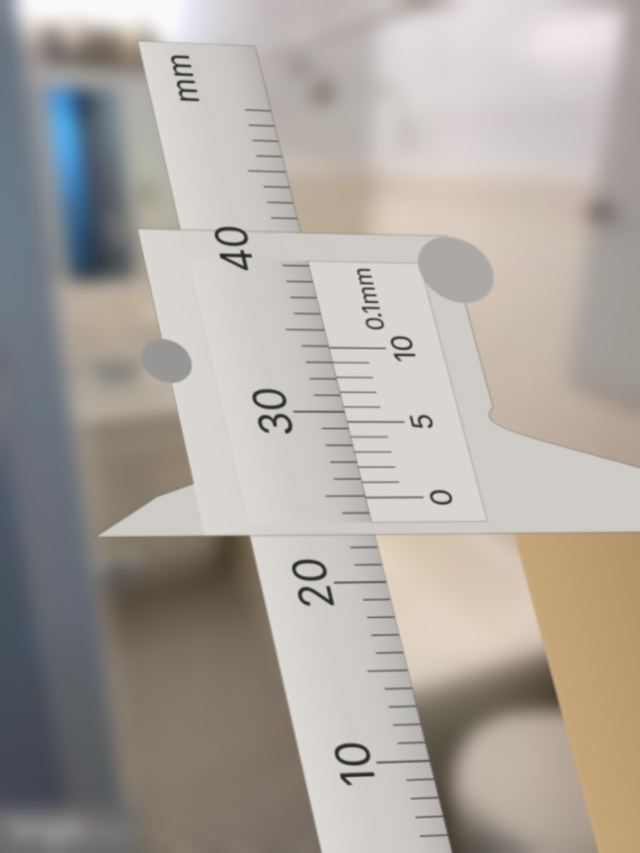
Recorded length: 24.9mm
